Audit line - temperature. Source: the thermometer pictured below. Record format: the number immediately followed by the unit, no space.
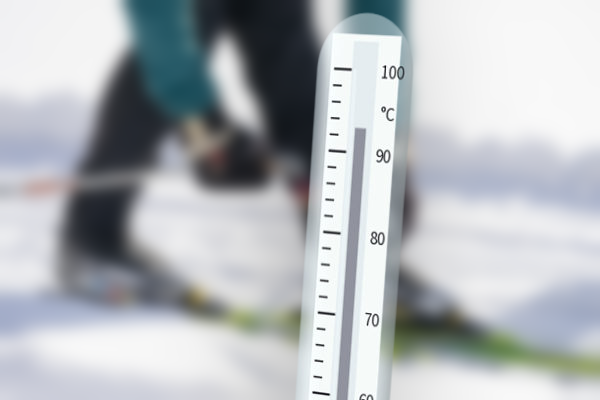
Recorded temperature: 93°C
